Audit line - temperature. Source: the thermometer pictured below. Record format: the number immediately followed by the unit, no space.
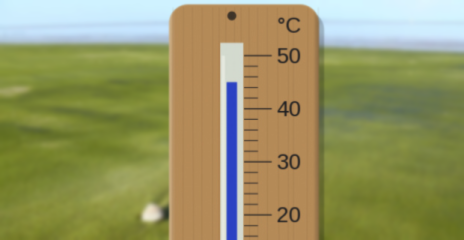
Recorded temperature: 45°C
